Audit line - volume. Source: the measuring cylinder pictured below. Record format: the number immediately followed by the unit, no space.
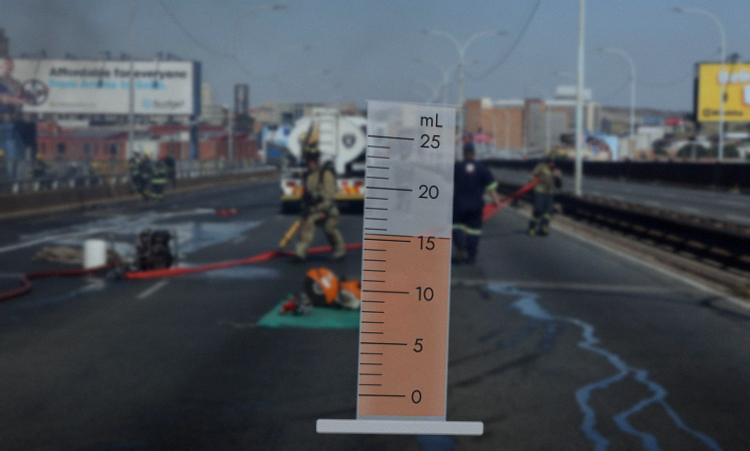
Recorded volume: 15.5mL
